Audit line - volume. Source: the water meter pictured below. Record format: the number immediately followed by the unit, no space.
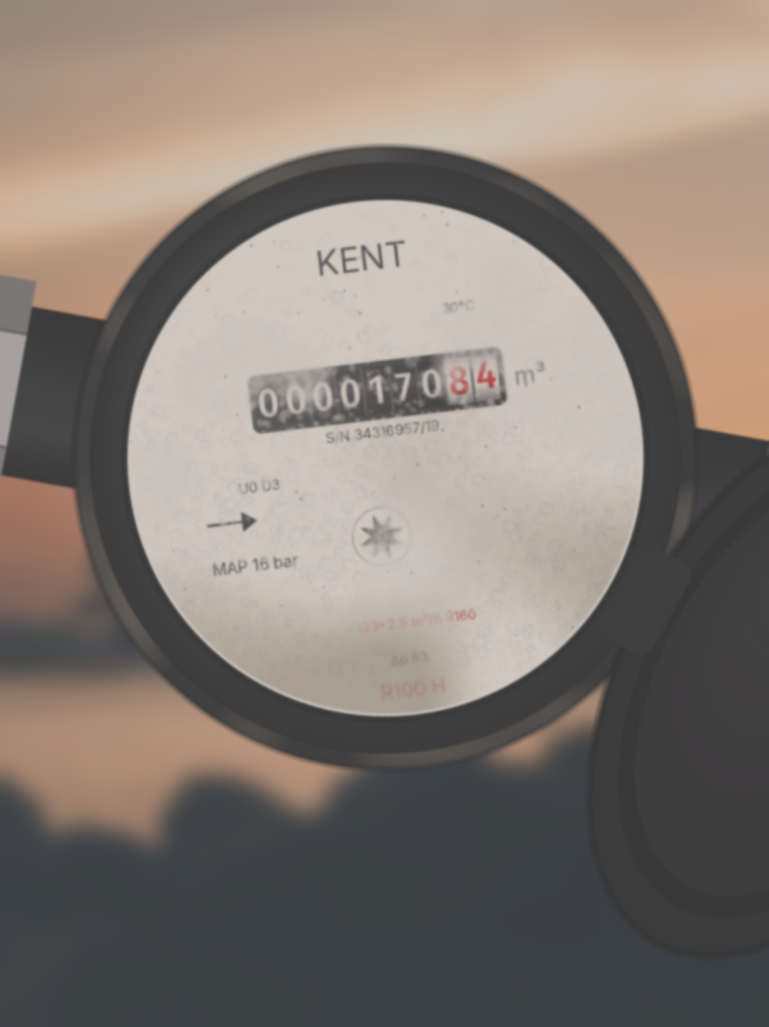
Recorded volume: 170.84m³
